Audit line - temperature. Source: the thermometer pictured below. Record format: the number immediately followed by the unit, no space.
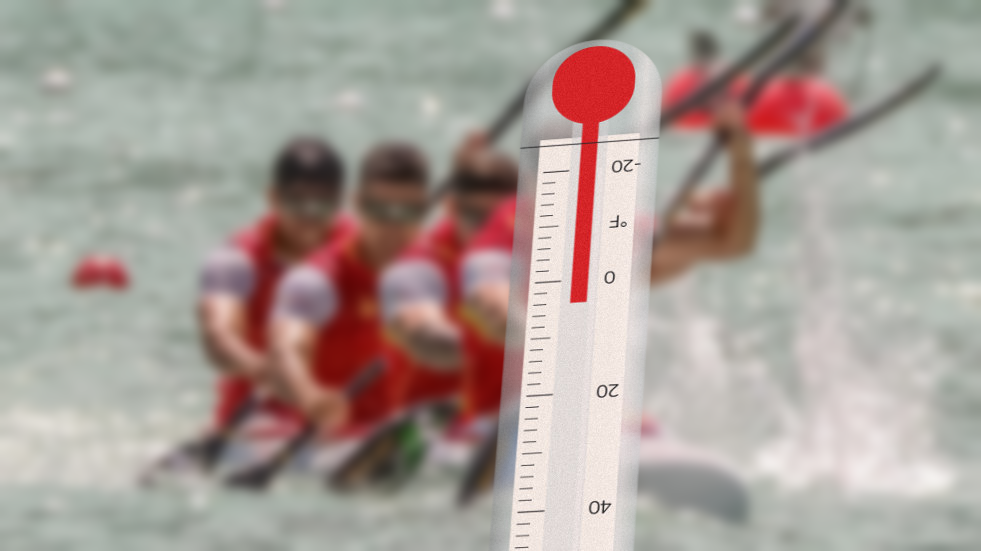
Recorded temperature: 4°F
